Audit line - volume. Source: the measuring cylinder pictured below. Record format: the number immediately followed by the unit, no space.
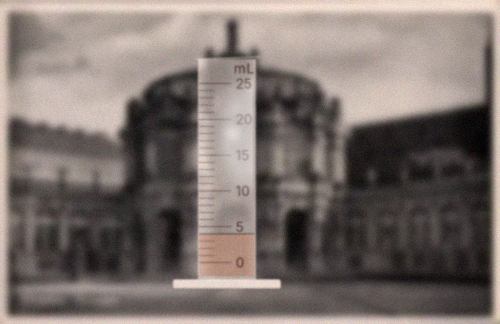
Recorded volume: 4mL
